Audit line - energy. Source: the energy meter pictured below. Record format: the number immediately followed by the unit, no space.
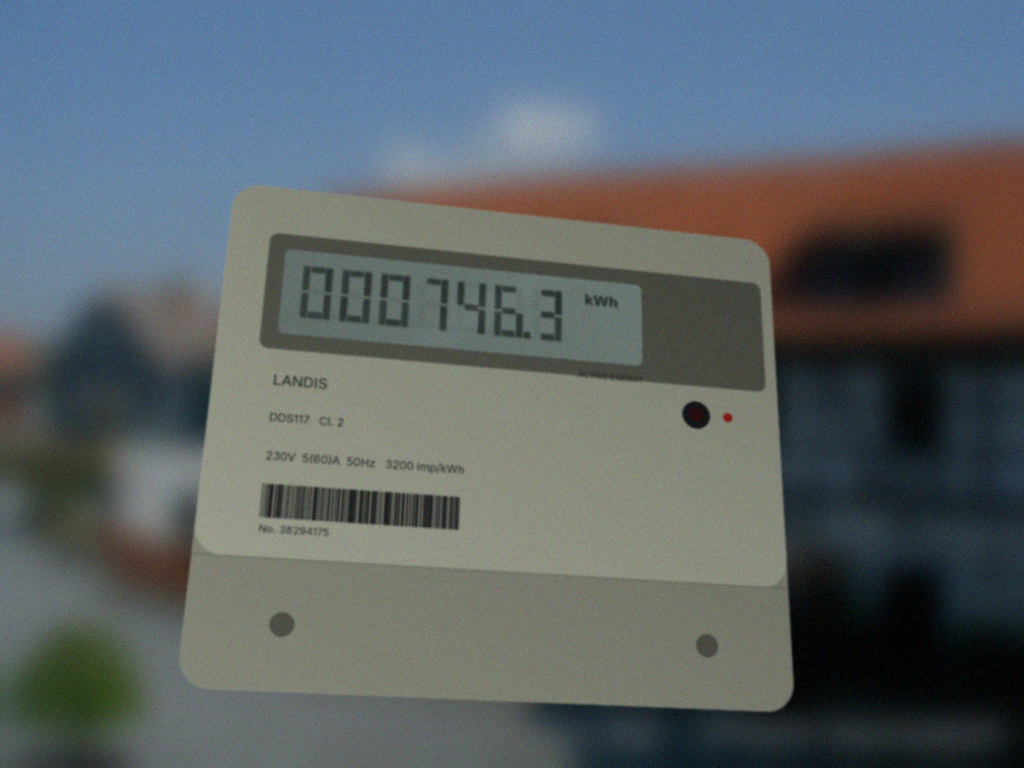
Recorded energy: 746.3kWh
